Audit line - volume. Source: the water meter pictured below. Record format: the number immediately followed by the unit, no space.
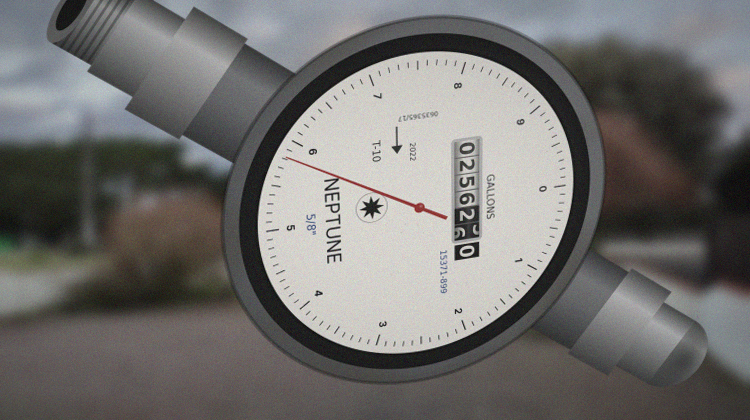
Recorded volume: 256255.8gal
